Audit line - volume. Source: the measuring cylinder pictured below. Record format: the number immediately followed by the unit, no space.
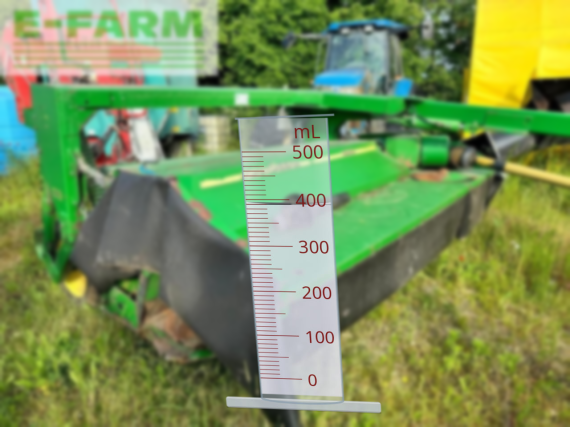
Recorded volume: 390mL
